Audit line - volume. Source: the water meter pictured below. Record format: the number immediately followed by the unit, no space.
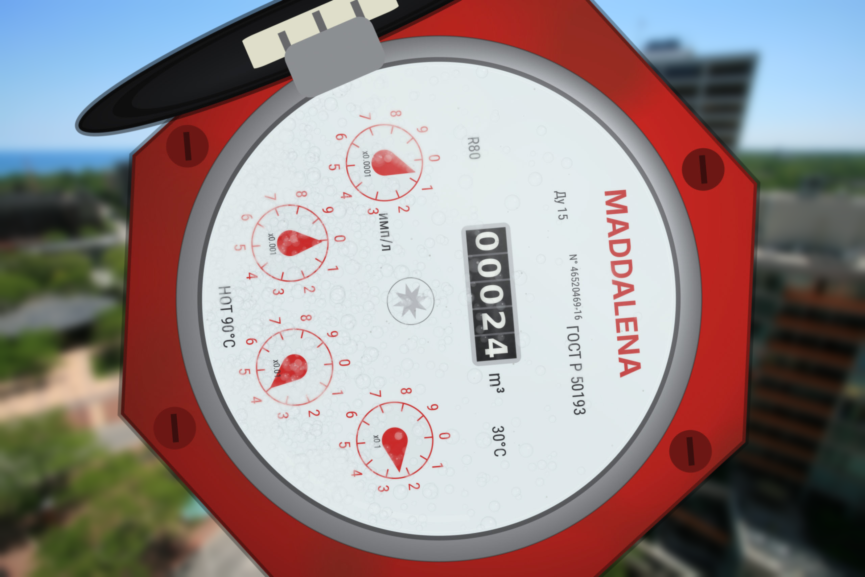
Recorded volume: 24.2400m³
